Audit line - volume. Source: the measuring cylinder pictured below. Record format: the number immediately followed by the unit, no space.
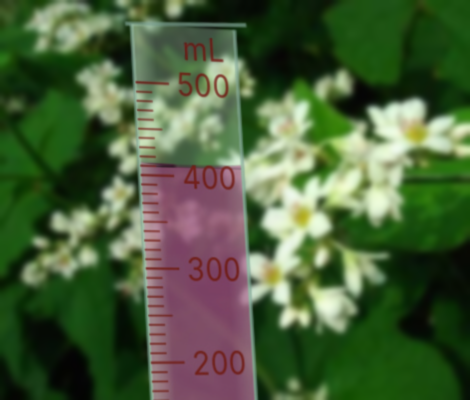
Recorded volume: 410mL
